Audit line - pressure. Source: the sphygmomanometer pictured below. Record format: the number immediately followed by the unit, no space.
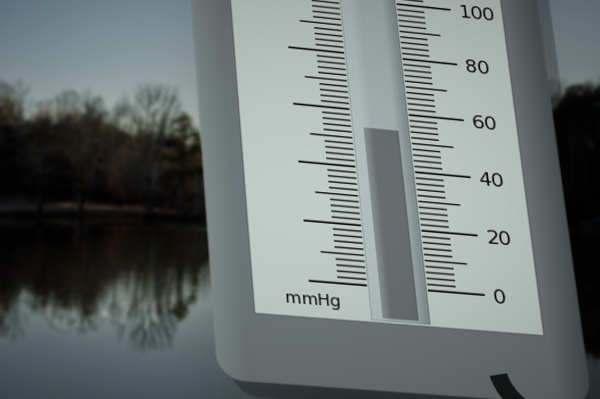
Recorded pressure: 54mmHg
